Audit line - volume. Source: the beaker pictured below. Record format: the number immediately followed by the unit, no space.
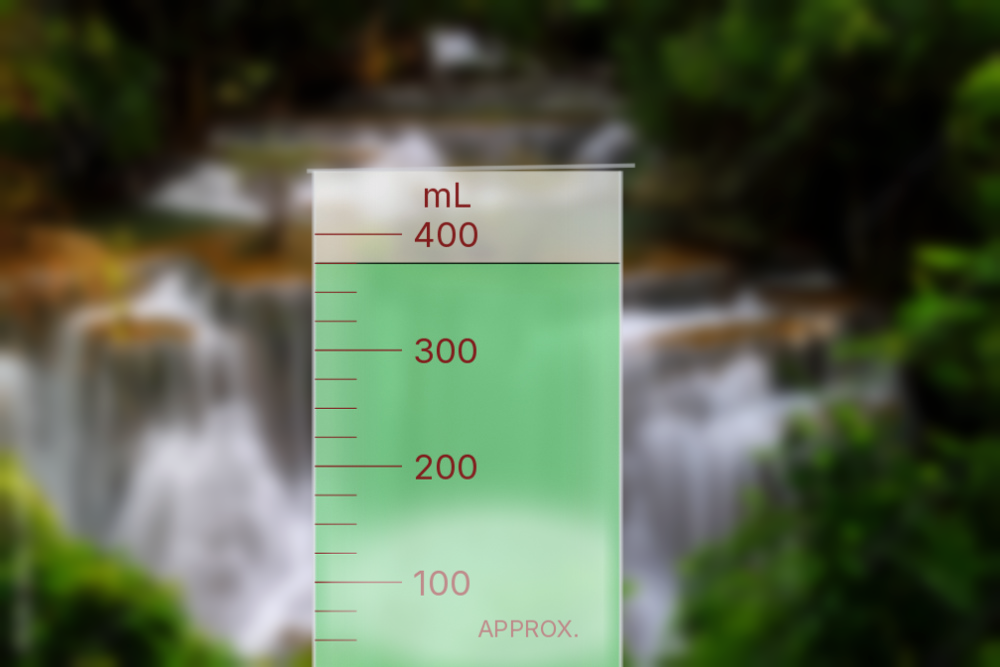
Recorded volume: 375mL
